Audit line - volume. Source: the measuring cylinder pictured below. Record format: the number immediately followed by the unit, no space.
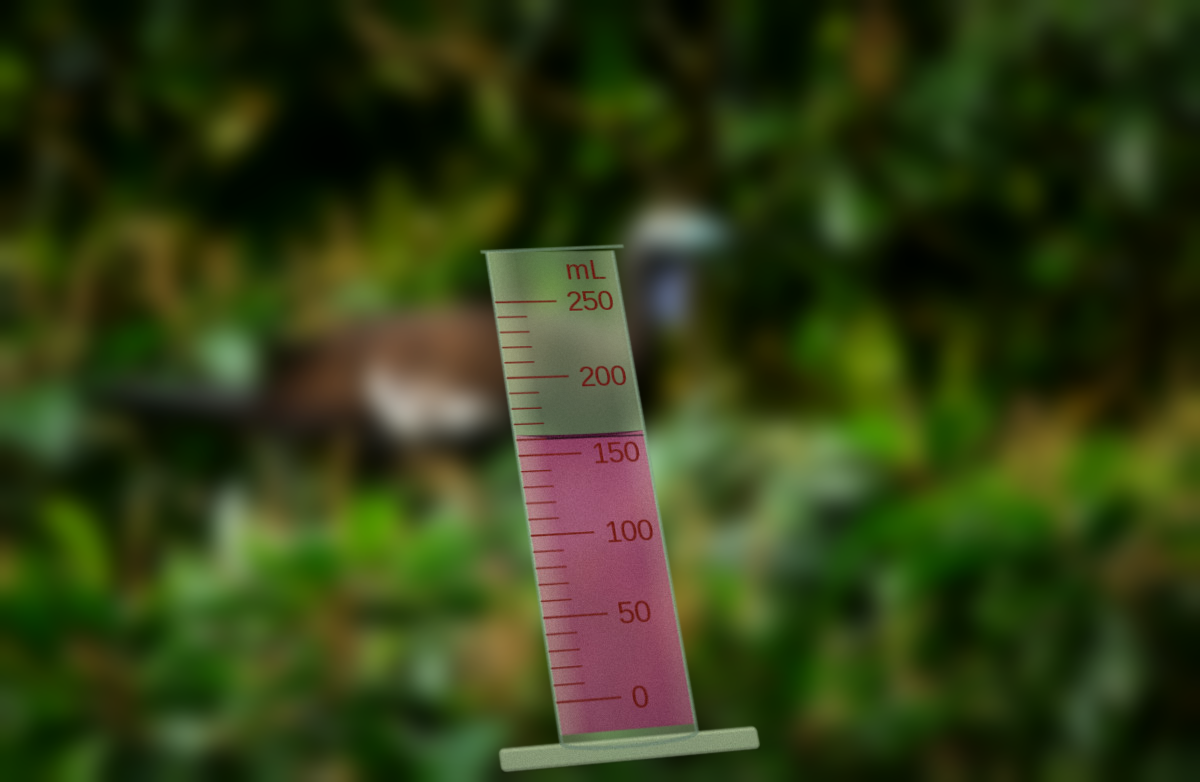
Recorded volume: 160mL
